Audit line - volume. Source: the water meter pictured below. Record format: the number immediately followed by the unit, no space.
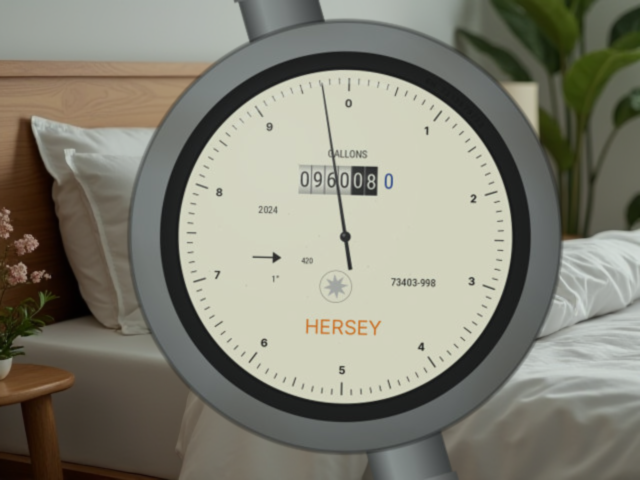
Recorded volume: 960079.7gal
